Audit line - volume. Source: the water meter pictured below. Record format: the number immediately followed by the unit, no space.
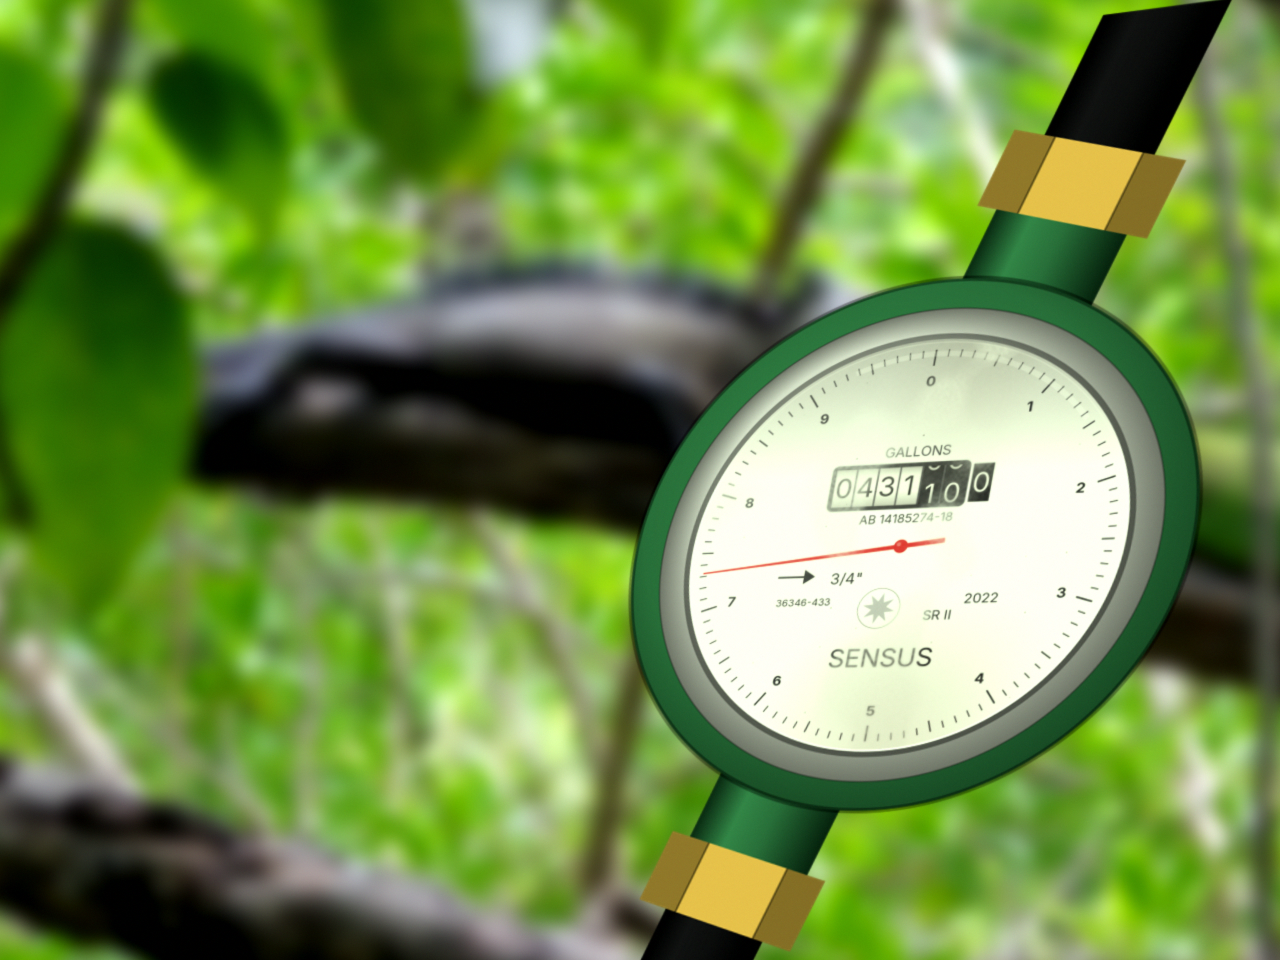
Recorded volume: 431097.3gal
